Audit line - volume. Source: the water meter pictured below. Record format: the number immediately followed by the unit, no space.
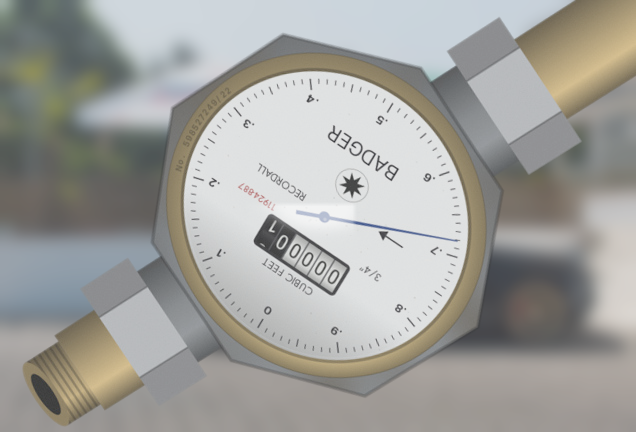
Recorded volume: 0.68ft³
